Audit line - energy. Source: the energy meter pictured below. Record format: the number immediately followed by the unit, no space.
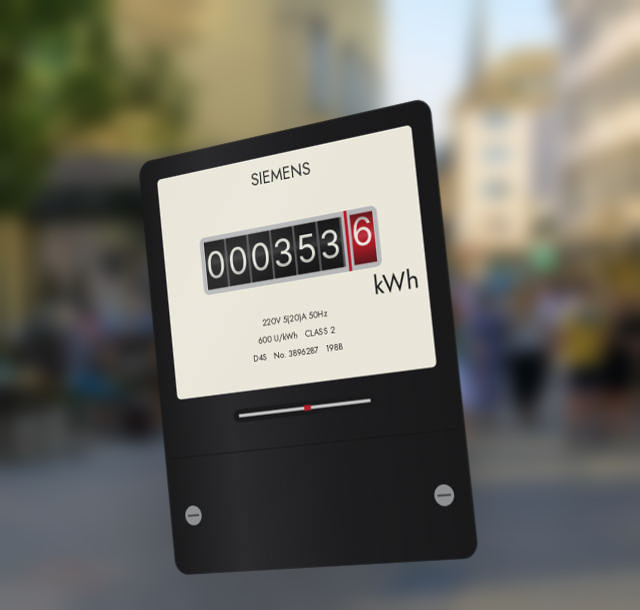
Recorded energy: 353.6kWh
